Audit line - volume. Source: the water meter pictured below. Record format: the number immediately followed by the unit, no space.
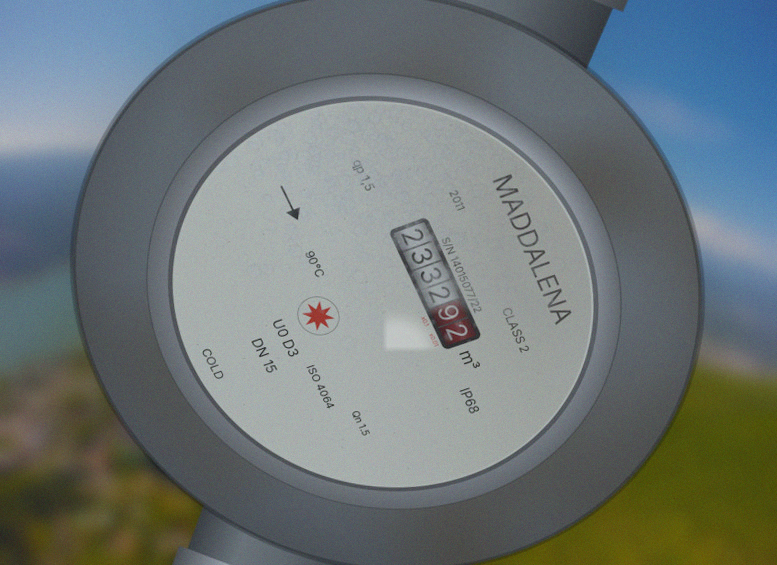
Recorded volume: 2332.92m³
